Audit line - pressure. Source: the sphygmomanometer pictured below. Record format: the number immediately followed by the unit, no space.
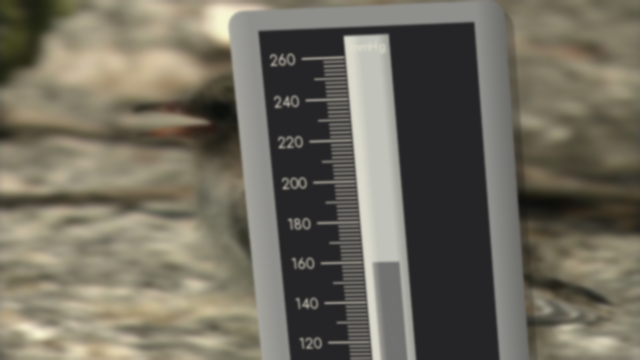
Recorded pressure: 160mmHg
